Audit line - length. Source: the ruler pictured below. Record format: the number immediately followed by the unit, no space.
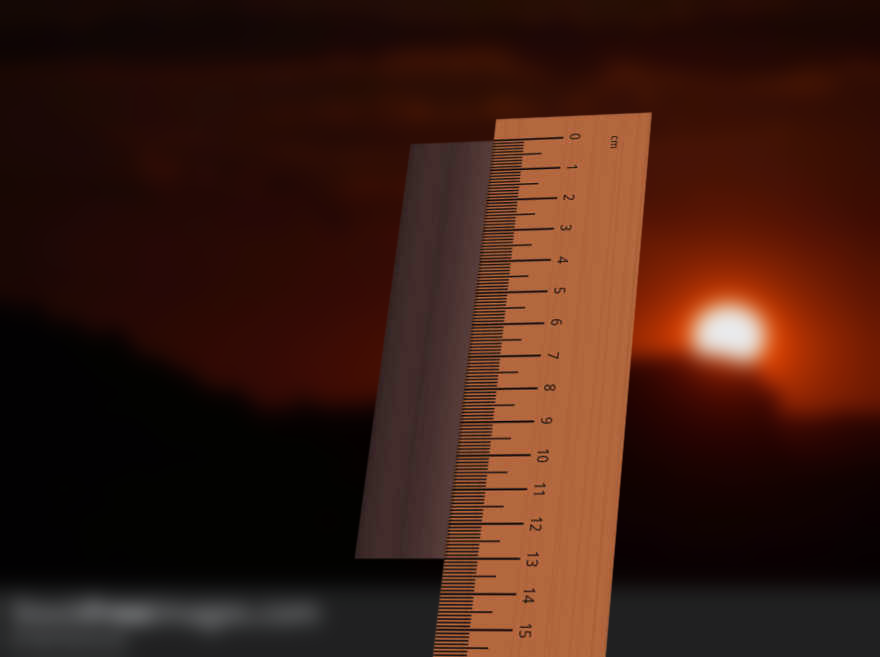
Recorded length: 13cm
